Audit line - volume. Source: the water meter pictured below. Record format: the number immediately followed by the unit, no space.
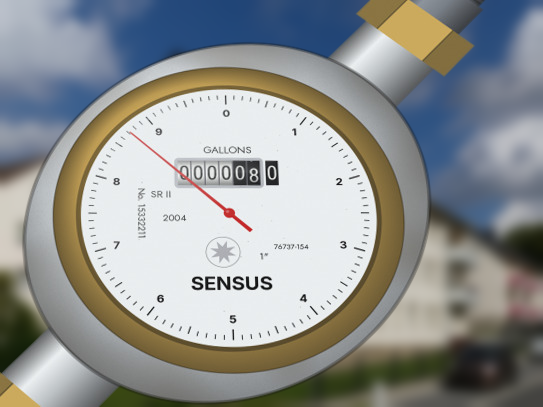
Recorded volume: 78.7gal
